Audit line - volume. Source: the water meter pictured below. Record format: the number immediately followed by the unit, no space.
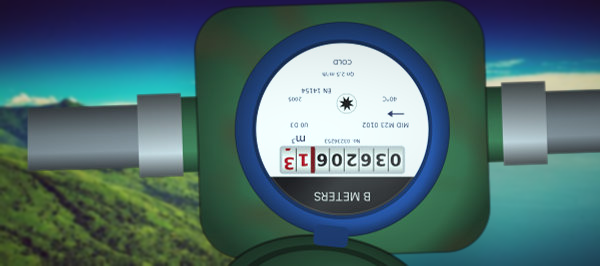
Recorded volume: 36206.13m³
